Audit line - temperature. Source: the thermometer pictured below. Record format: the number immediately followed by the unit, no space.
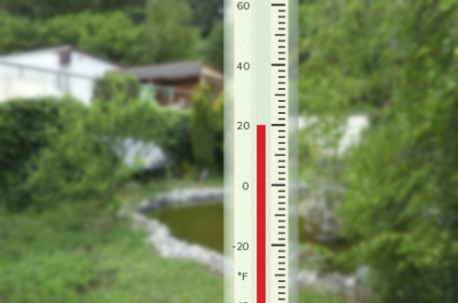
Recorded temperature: 20°F
